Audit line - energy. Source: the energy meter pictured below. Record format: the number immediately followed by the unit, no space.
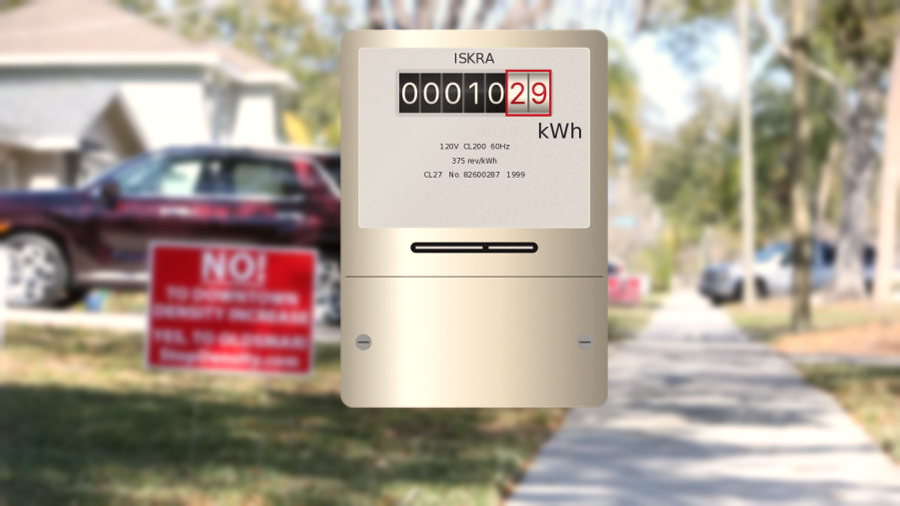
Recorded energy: 10.29kWh
